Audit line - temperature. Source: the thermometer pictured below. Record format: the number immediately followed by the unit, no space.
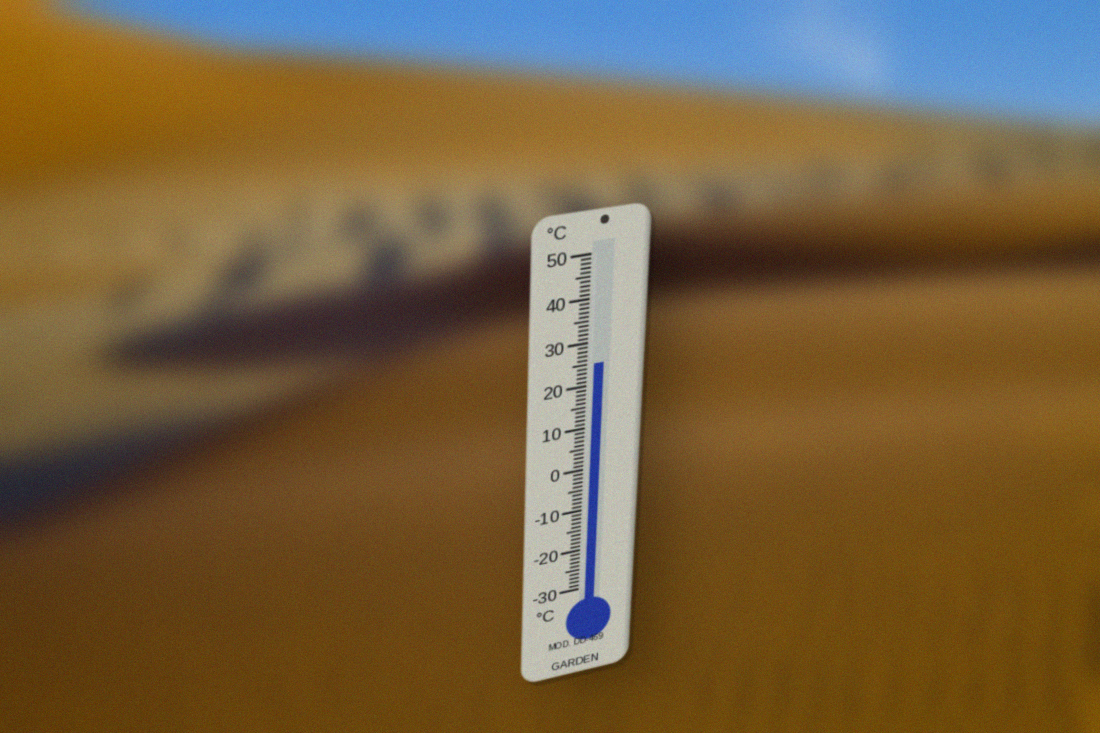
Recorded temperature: 25°C
